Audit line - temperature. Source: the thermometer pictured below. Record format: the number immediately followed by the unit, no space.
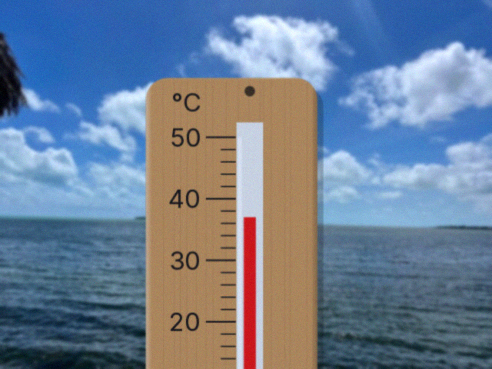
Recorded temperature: 37°C
